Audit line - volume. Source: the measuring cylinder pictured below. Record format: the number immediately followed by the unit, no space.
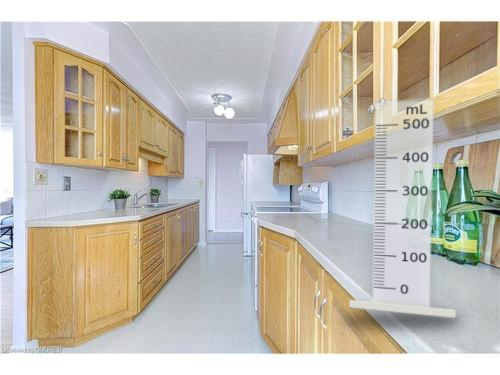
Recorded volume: 200mL
